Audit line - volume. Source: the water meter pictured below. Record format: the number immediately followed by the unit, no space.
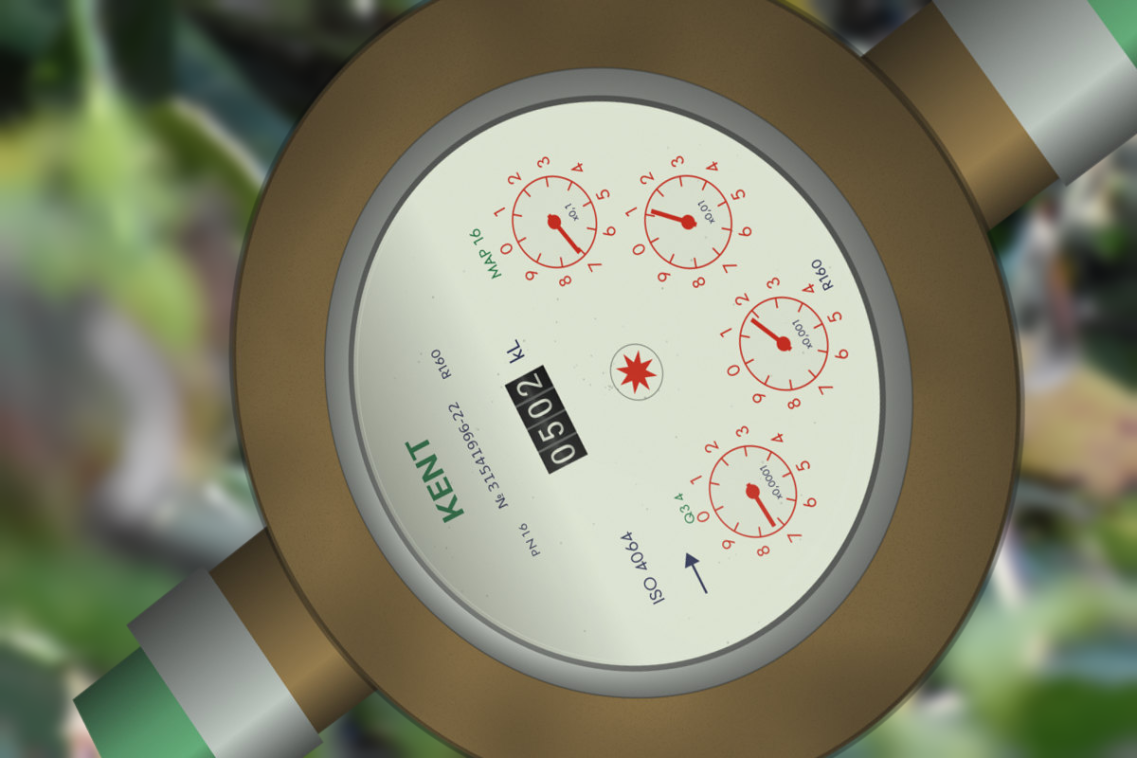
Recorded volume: 502.7117kL
